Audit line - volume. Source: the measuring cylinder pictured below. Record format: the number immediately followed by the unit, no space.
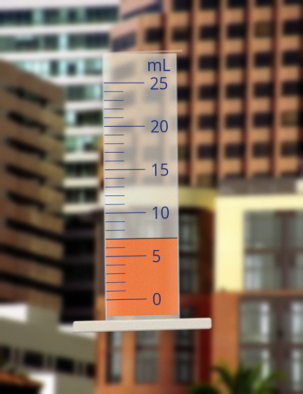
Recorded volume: 7mL
